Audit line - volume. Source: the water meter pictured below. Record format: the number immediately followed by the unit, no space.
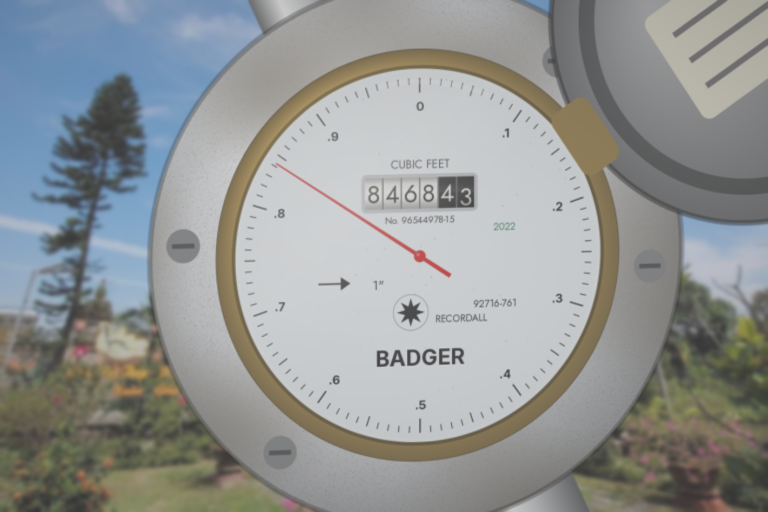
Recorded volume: 846842.84ft³
